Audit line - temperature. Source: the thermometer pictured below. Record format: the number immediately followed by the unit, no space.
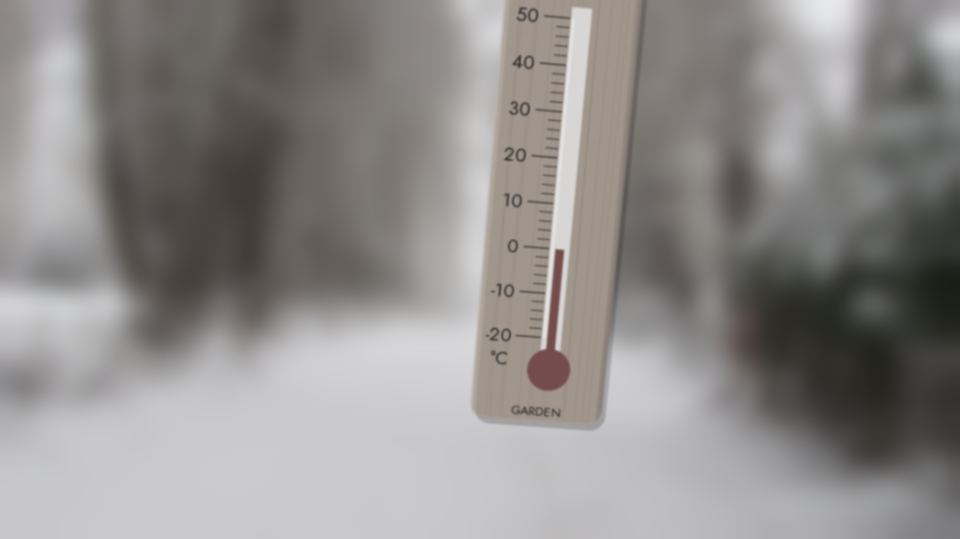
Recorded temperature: 0°C
